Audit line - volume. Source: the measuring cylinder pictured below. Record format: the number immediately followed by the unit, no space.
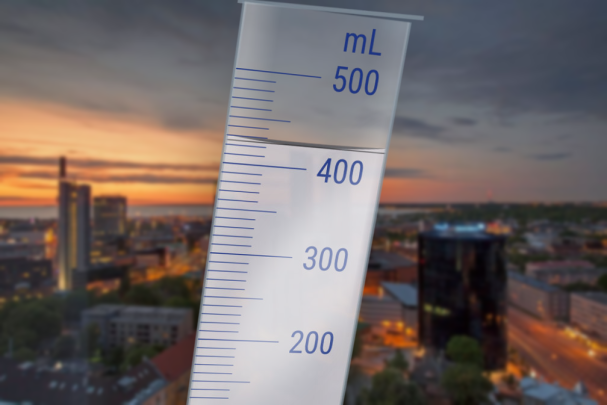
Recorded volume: 425mL
